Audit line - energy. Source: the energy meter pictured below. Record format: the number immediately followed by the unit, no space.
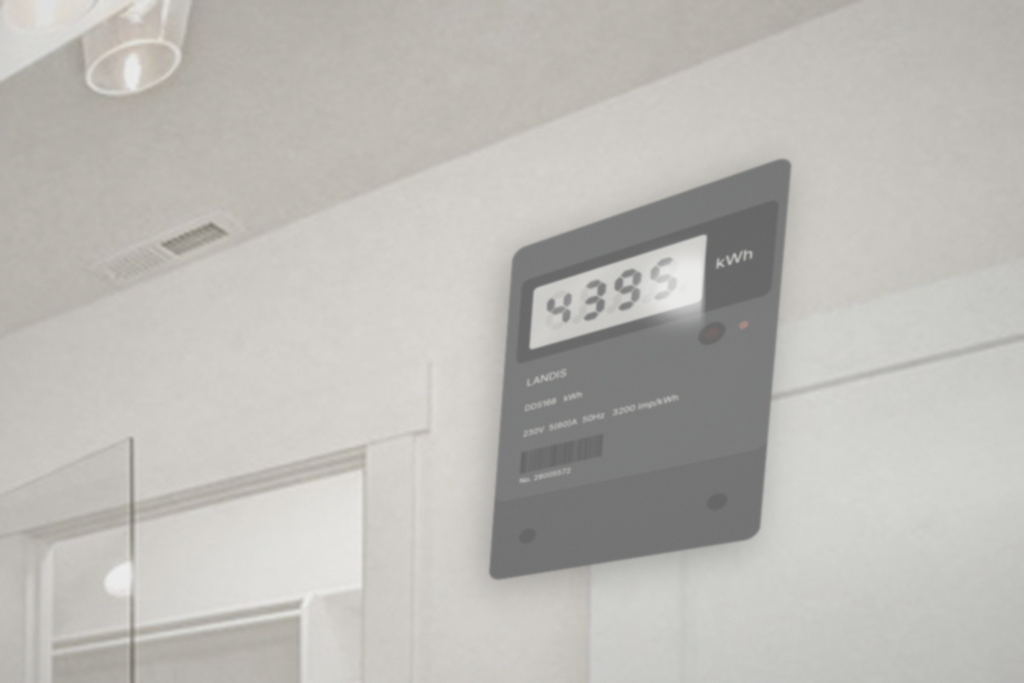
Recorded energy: 4395kWh
